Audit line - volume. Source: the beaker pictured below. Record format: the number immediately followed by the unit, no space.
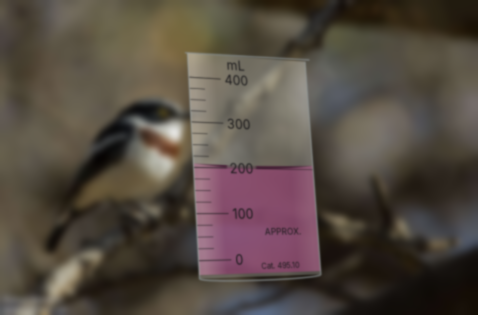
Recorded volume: 200mL
